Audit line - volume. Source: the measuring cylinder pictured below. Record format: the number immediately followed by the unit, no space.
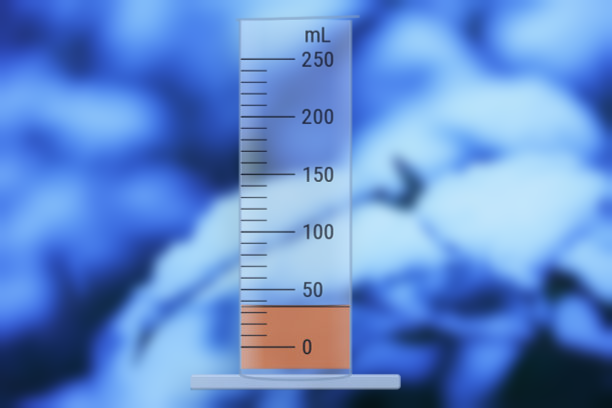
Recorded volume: 35mL
